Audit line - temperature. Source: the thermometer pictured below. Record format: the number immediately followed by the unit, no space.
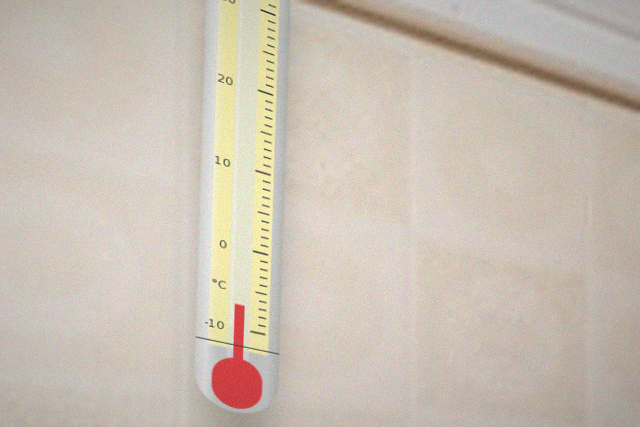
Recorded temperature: -7°C
